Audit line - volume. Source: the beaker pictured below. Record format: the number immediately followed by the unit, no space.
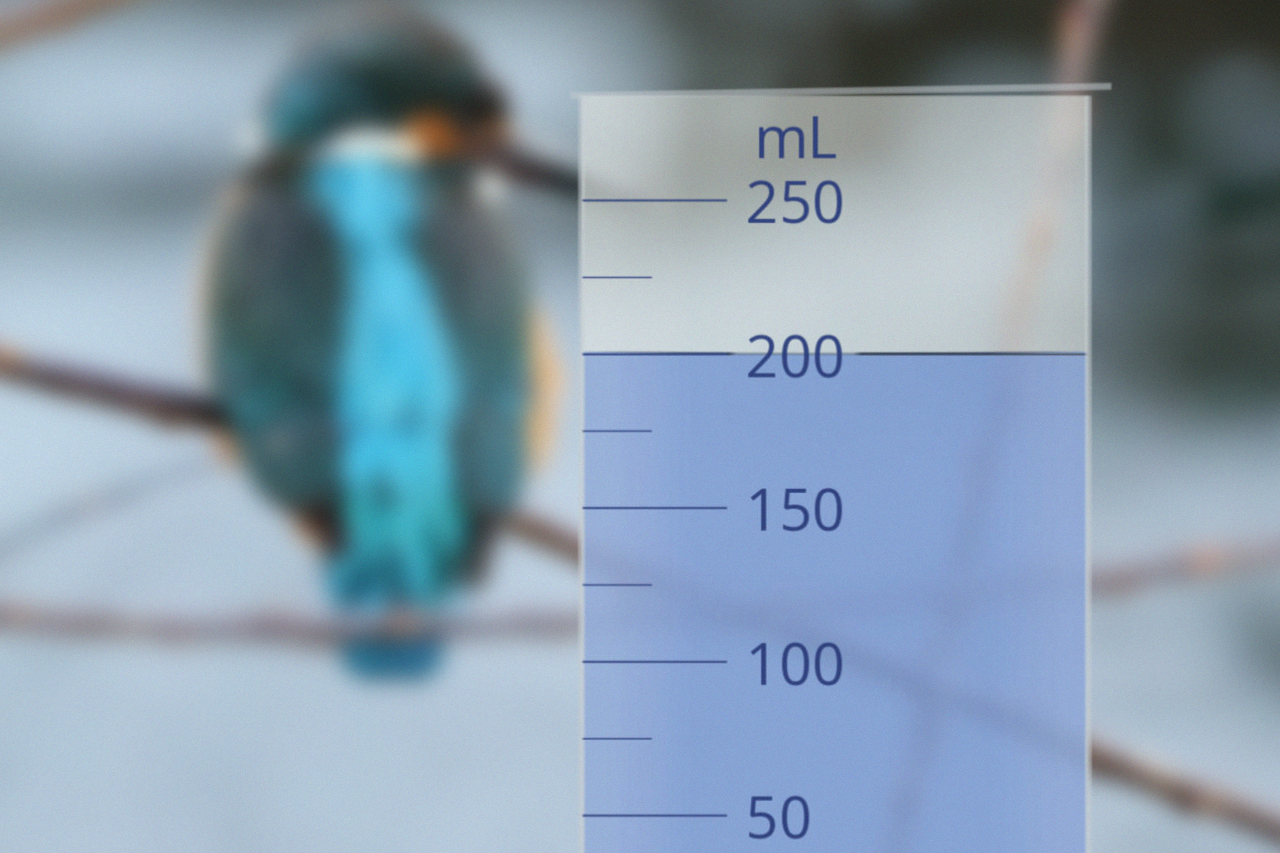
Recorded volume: 200mL
